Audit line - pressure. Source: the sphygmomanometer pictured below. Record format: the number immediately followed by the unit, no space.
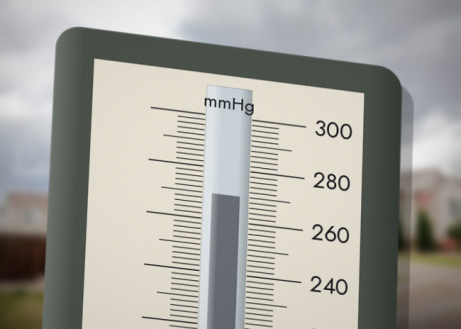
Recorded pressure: 270mmHg
